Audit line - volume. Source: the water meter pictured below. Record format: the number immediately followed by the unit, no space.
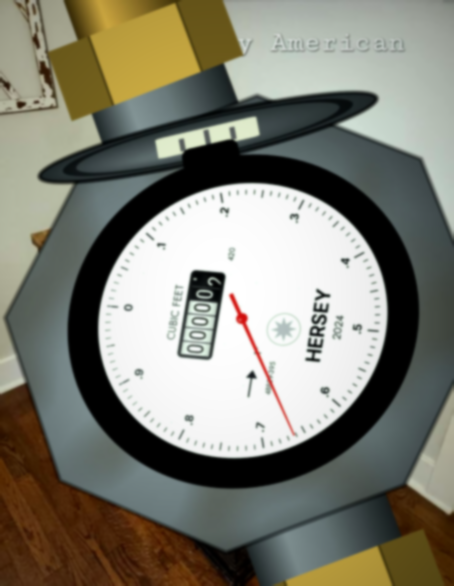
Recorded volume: 1.66ft³
